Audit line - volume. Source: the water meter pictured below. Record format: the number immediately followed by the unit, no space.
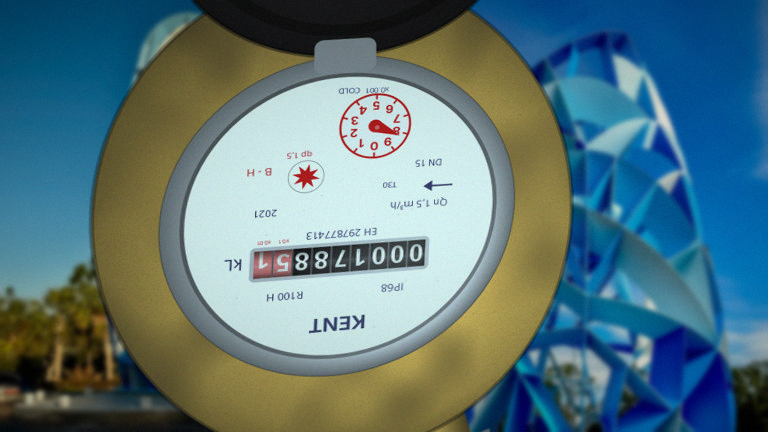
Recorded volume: 1788.508kL
